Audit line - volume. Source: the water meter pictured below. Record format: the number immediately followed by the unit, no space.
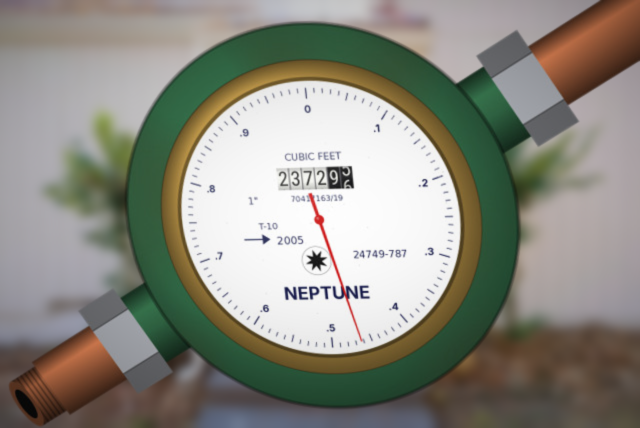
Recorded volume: 237295.46ft³
